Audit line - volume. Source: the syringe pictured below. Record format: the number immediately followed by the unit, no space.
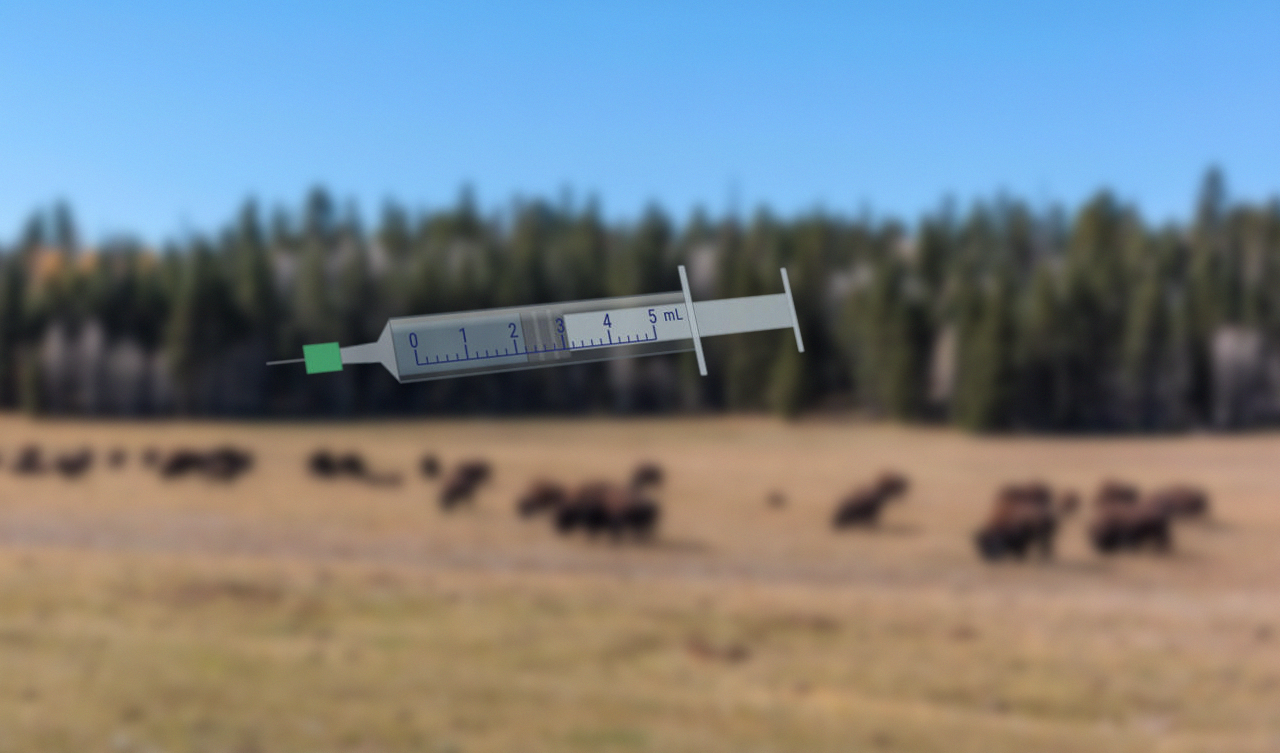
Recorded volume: 2.2mL
